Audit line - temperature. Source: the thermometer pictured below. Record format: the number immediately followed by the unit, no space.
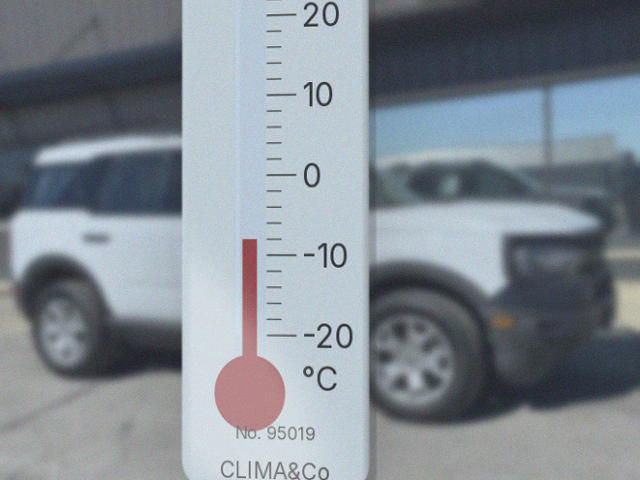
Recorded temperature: -8°C
